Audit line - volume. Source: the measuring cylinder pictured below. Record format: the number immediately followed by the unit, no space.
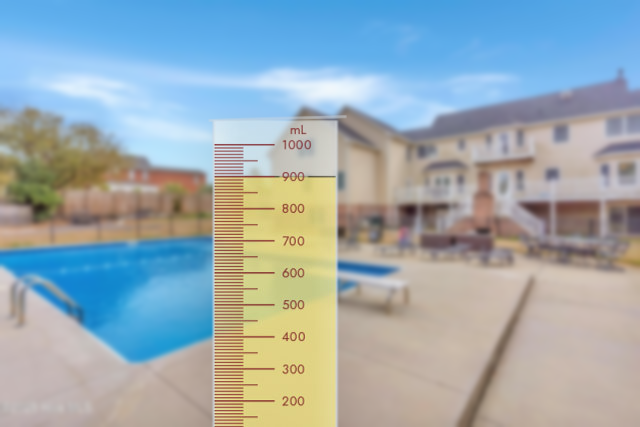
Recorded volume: 900mL
